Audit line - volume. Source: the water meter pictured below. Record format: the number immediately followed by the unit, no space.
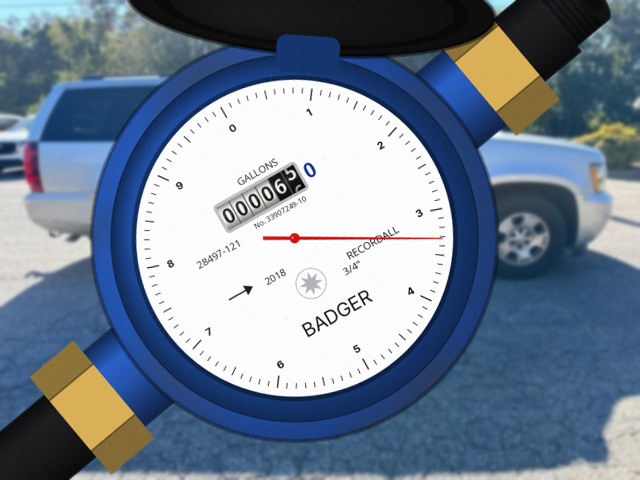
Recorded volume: 653.3gal
